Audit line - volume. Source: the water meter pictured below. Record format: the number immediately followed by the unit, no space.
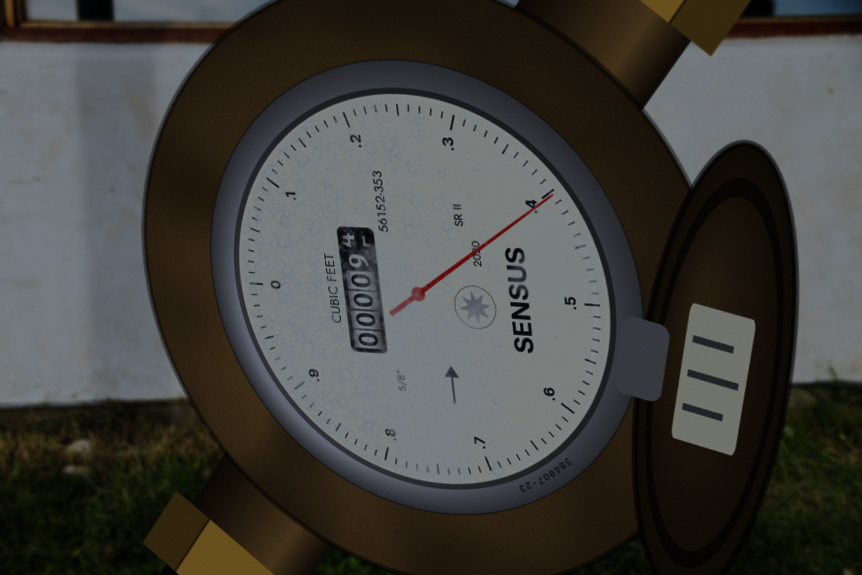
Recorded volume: 94.40ft³
